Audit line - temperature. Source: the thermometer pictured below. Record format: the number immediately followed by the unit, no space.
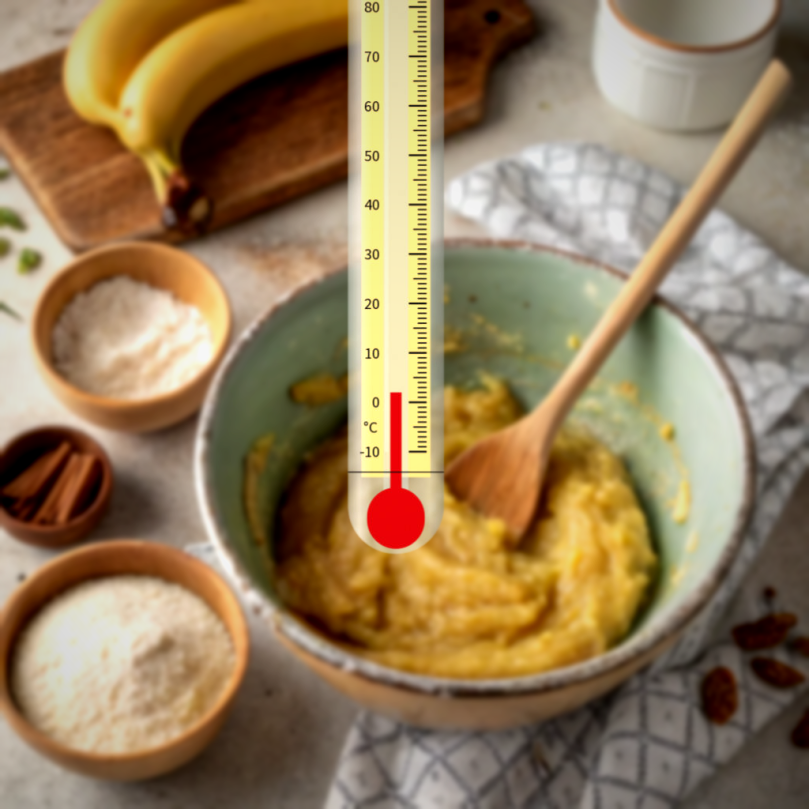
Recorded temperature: 2°C
